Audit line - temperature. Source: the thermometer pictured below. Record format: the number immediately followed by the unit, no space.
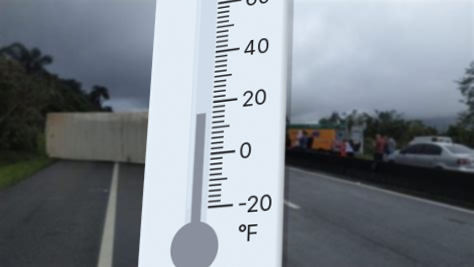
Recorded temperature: 16°F
